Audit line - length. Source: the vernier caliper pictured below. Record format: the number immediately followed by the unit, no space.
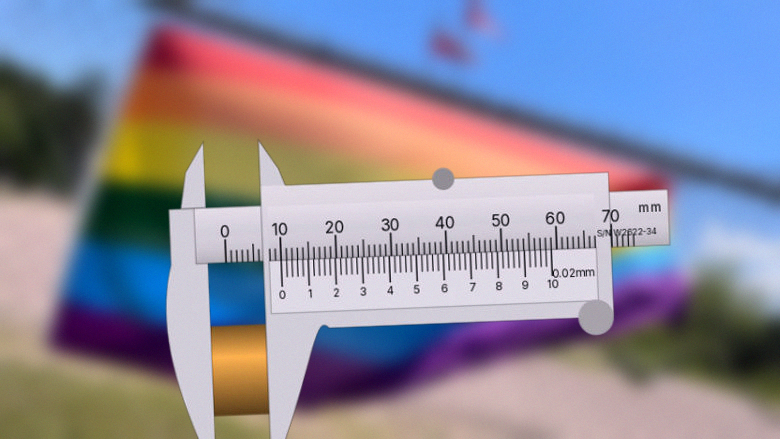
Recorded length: 10.0mm
